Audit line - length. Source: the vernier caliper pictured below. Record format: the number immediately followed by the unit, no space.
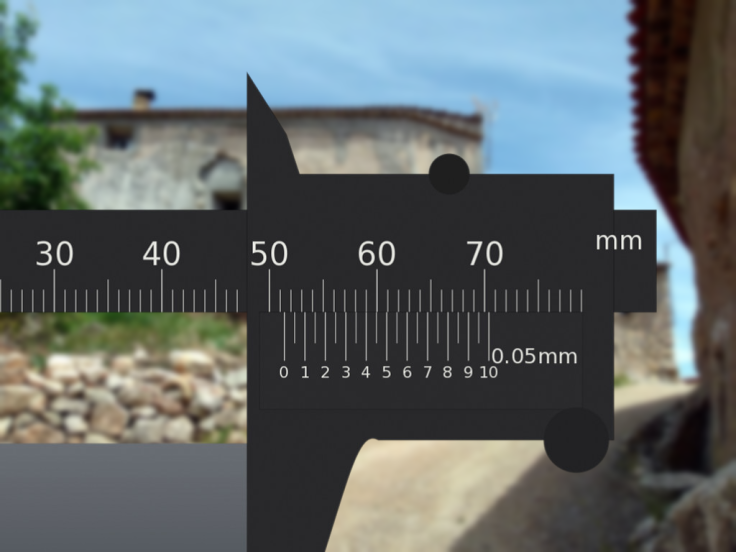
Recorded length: 51.4mm
